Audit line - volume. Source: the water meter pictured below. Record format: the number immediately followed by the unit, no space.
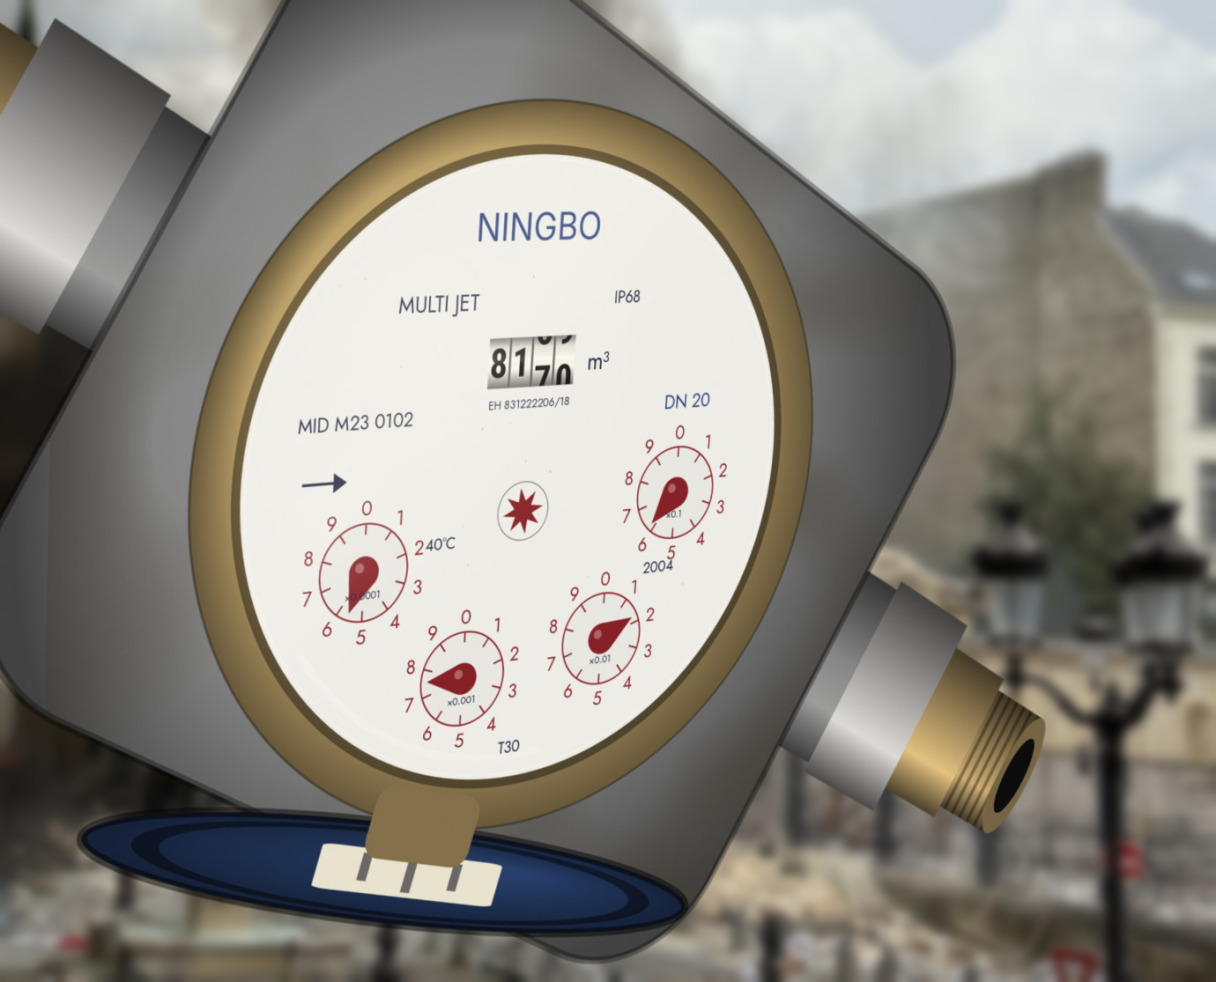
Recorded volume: 8169.6175m³
